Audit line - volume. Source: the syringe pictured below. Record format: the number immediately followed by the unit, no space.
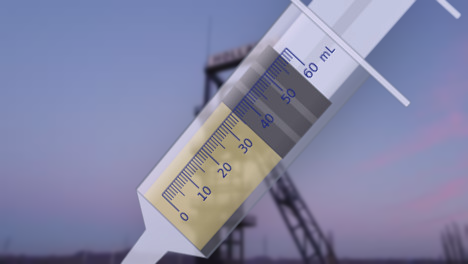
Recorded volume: 35mL
